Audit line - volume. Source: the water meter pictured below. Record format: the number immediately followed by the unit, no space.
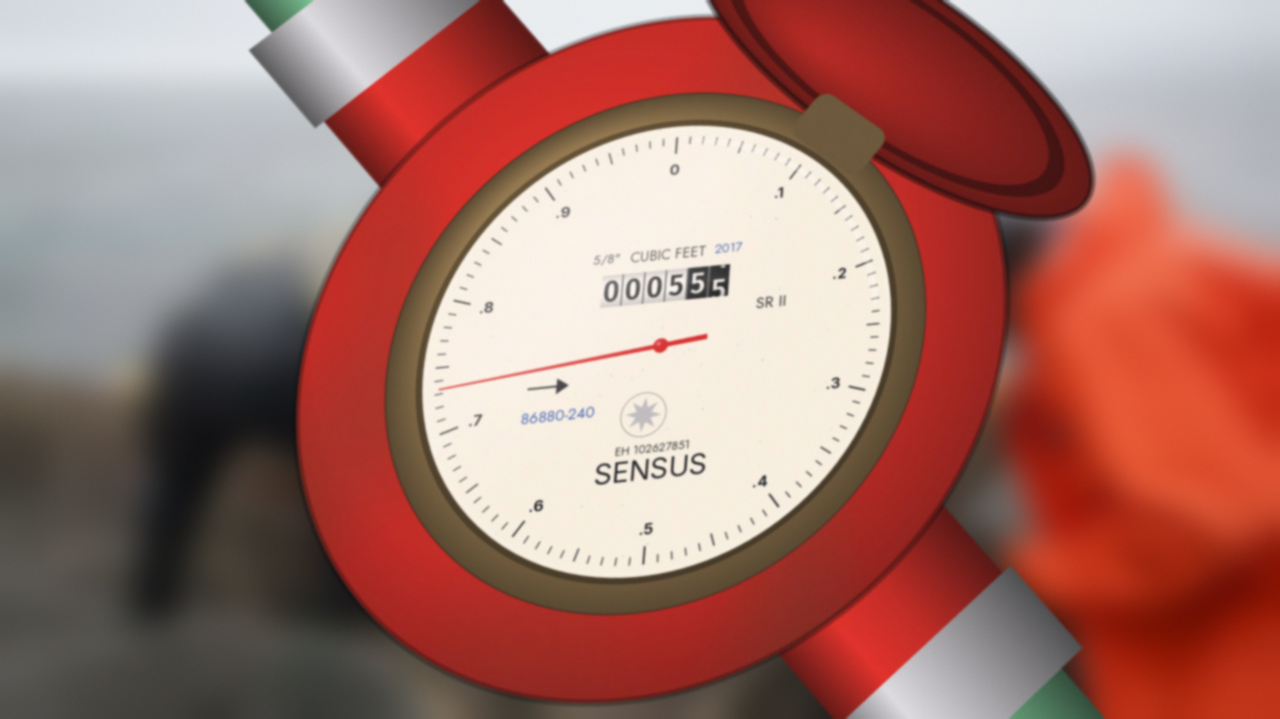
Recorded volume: 554.73ft³
